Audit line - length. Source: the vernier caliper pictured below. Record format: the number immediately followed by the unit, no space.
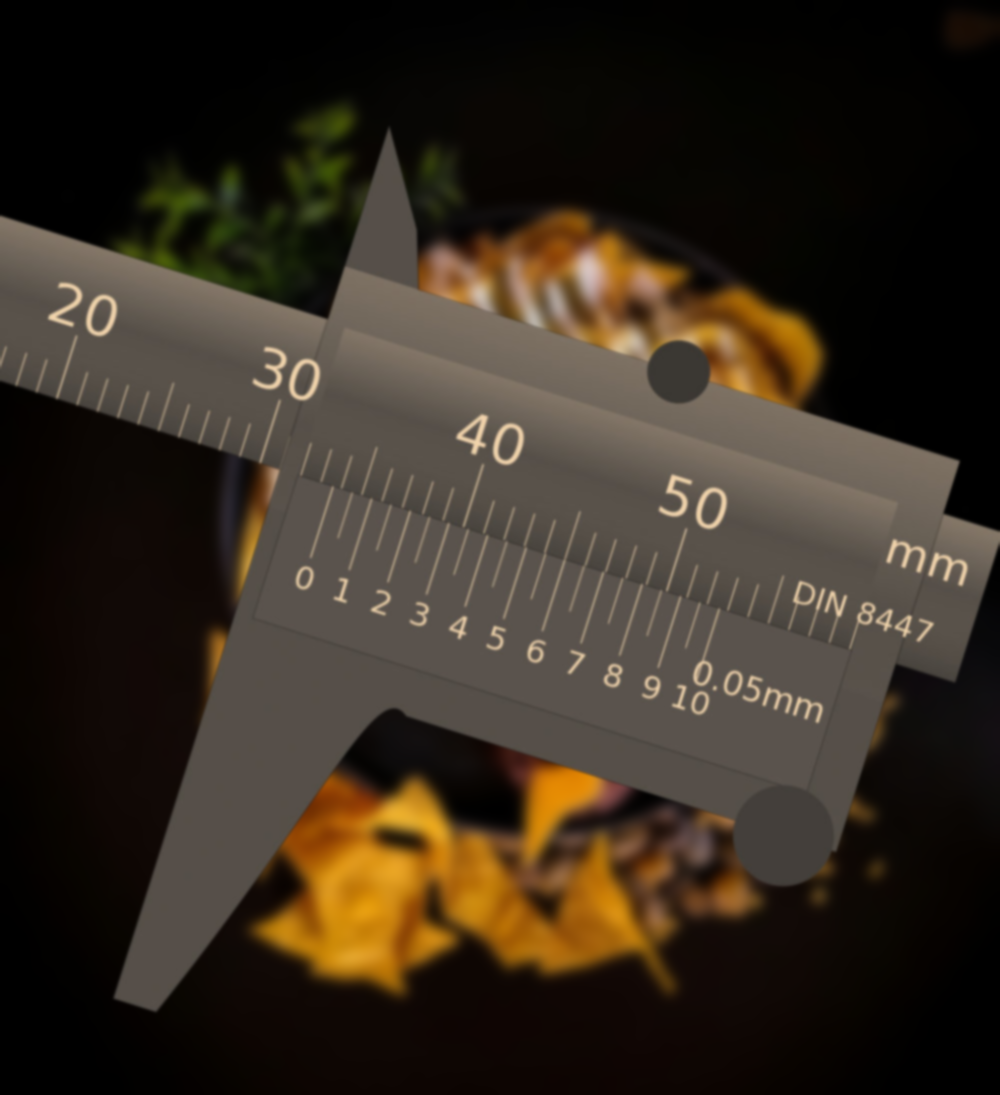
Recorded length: 33.6mm
